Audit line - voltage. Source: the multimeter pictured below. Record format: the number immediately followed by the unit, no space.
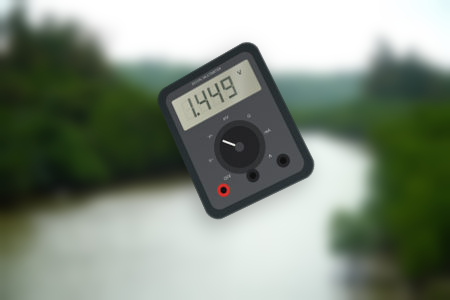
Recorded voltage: 1.449V
